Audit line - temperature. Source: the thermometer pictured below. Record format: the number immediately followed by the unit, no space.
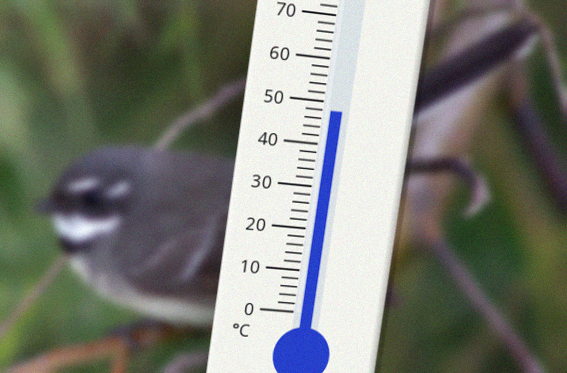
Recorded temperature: 48°C
